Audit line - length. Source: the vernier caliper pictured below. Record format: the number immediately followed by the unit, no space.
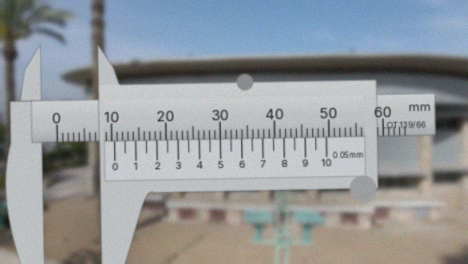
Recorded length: 10.5mm
